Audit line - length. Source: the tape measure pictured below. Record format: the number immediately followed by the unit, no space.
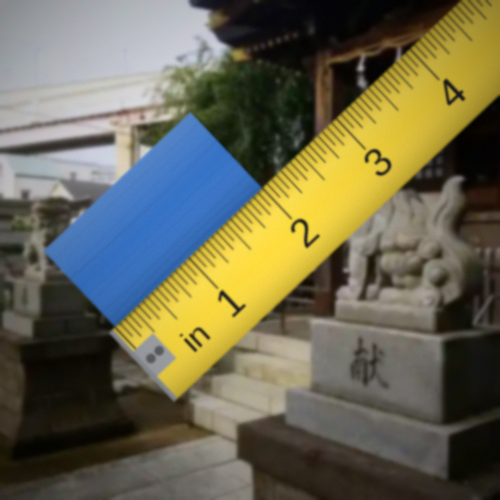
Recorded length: 2in
